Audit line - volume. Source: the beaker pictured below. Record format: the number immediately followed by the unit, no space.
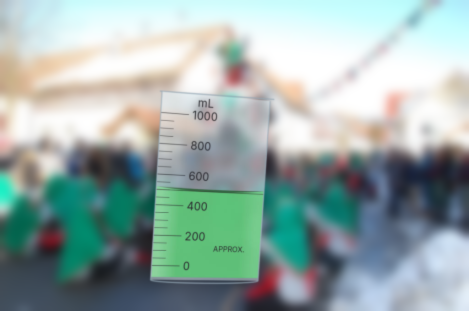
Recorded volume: 500mL
